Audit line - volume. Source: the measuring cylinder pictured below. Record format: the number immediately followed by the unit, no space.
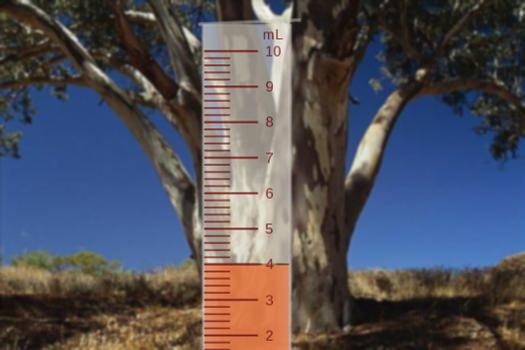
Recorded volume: 4mL
